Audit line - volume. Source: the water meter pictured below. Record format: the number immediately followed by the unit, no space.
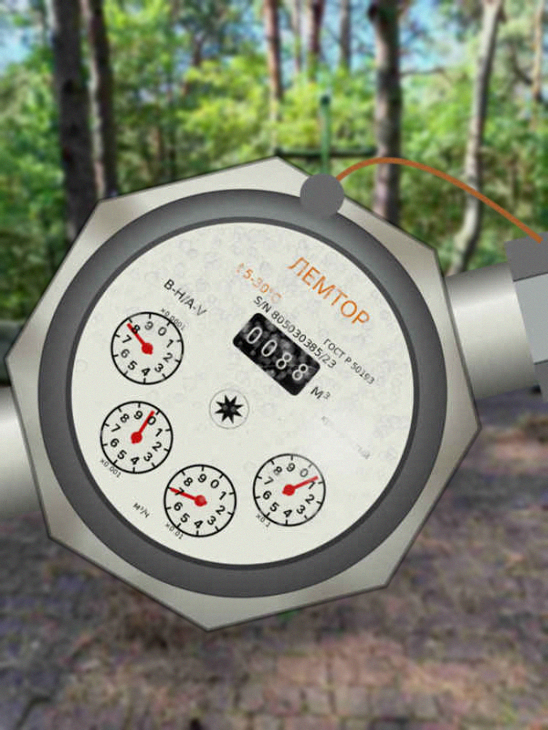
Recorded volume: 88.0697m³
